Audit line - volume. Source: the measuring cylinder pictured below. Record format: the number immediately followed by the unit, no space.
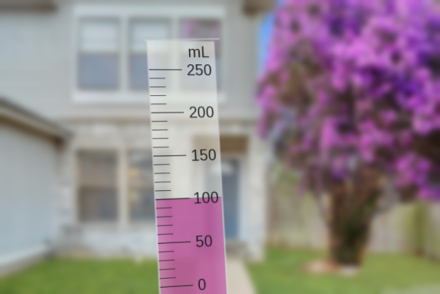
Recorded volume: 100mL
